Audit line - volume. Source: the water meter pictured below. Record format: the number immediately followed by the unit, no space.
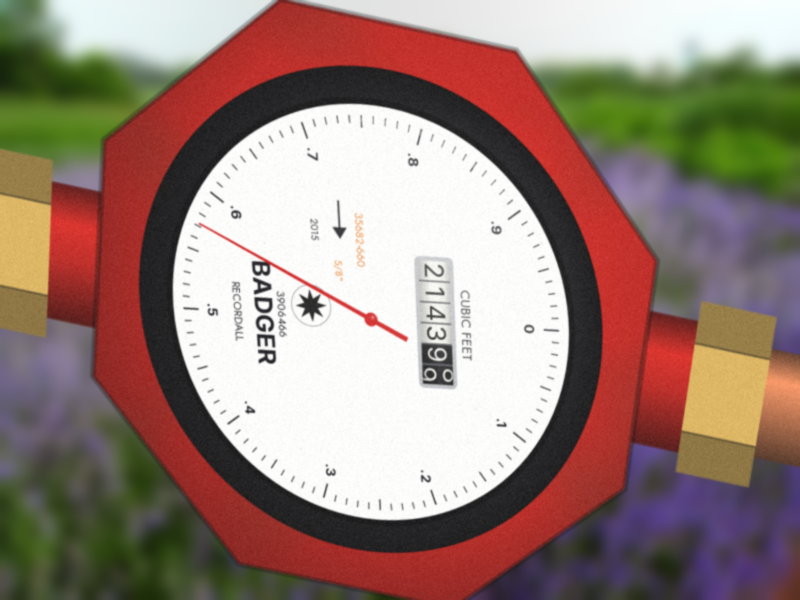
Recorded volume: 214398.57ft³
